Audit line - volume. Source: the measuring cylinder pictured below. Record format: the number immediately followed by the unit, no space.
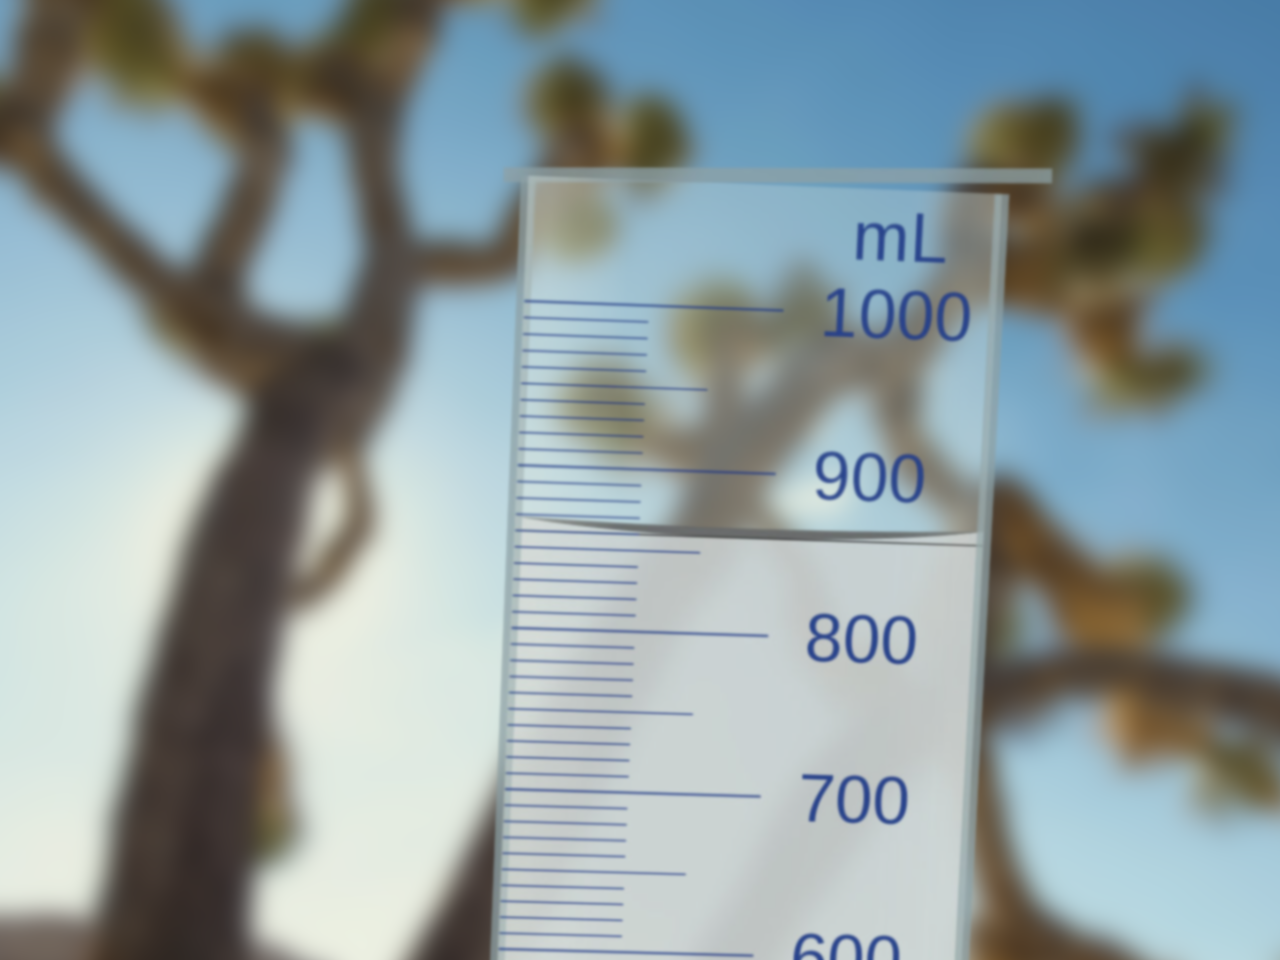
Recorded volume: 860mL
